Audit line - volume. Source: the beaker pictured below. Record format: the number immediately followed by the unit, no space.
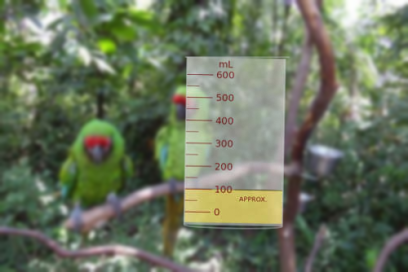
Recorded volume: 100mL
